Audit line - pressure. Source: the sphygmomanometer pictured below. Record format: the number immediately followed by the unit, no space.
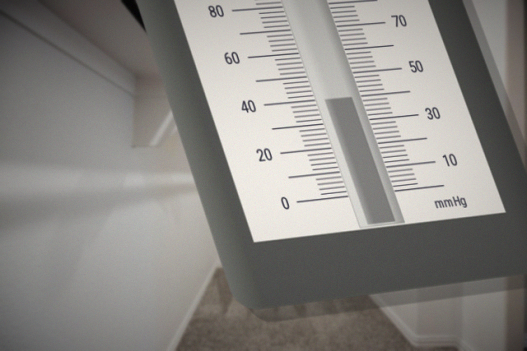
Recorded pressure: 40mmHg
